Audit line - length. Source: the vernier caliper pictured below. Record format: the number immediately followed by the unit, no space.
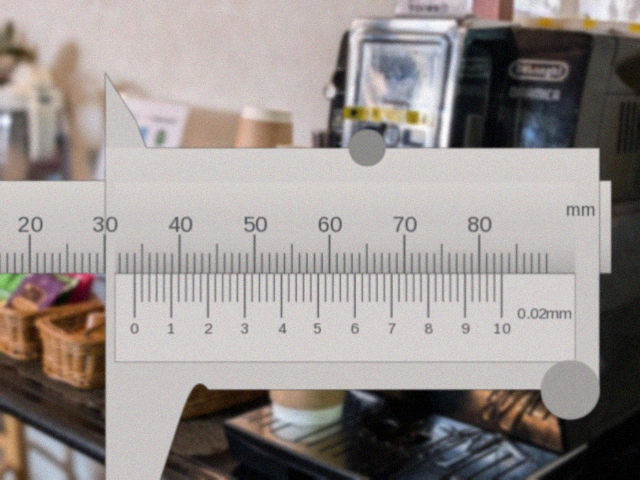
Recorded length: 34.0mm
